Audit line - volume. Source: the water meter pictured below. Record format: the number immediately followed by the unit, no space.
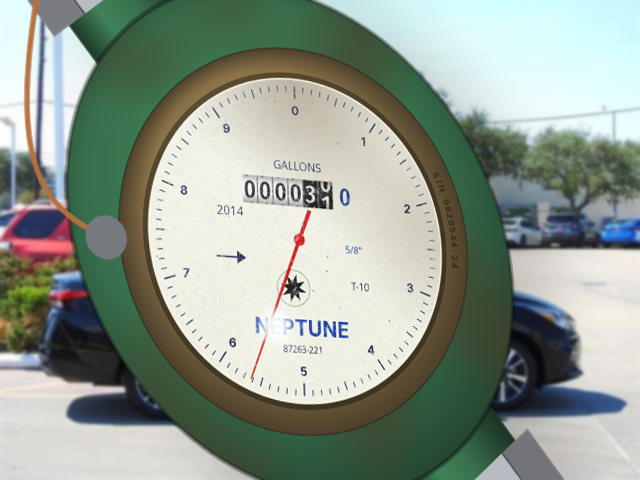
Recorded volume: 305.6gal
